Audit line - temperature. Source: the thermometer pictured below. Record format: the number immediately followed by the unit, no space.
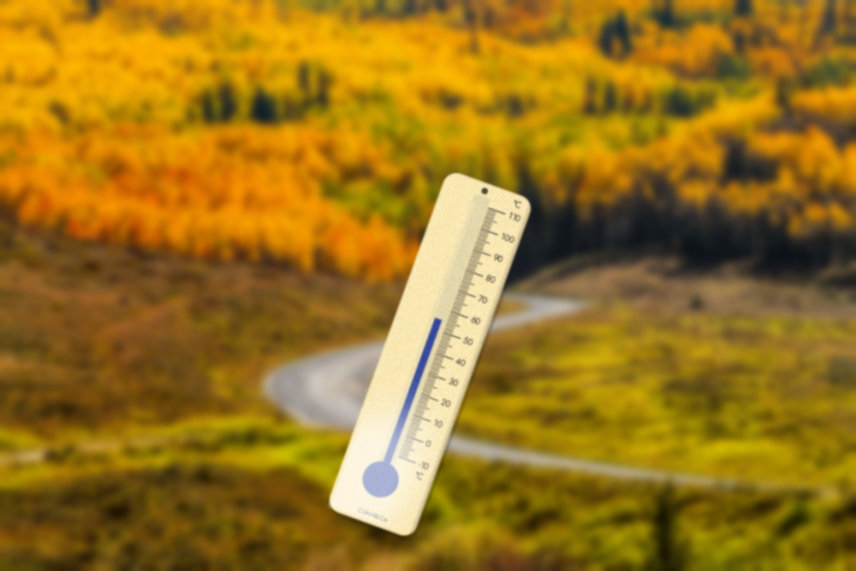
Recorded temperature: 55°C
